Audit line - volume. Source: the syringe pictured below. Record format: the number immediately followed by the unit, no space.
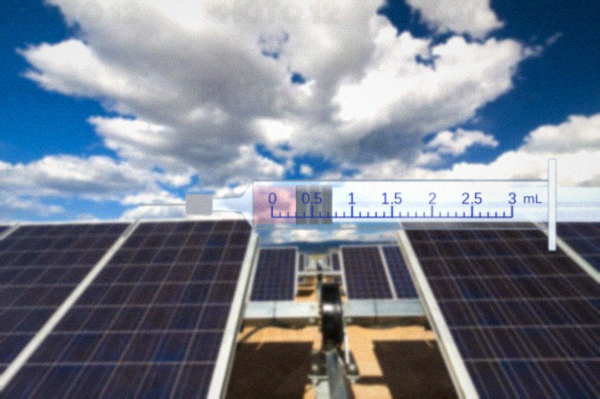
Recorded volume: 0.3mL
